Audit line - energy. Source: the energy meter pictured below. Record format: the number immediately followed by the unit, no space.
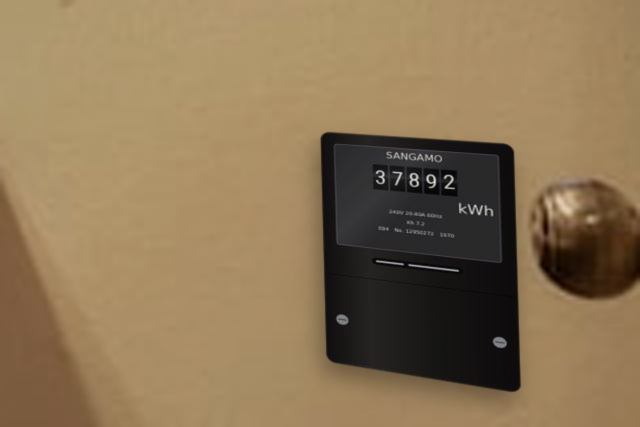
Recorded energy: 37892kWh
